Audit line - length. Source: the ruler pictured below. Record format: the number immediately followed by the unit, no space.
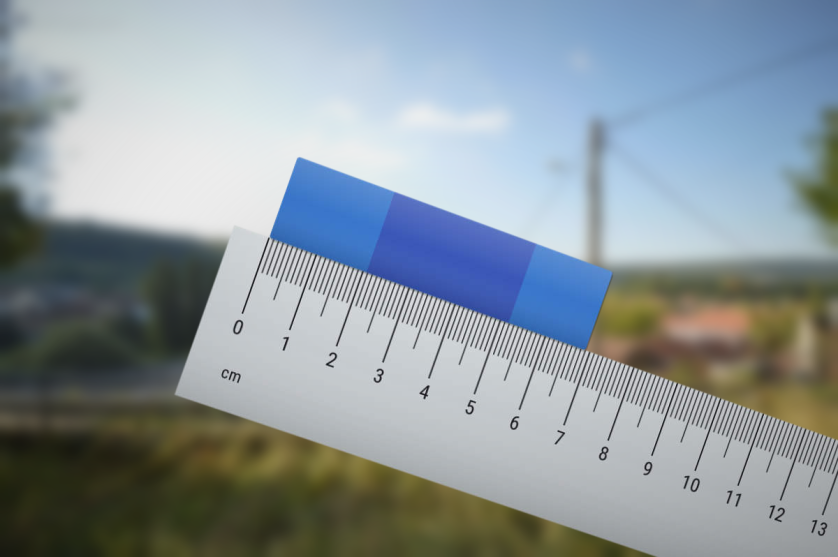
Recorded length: 6.9cm
